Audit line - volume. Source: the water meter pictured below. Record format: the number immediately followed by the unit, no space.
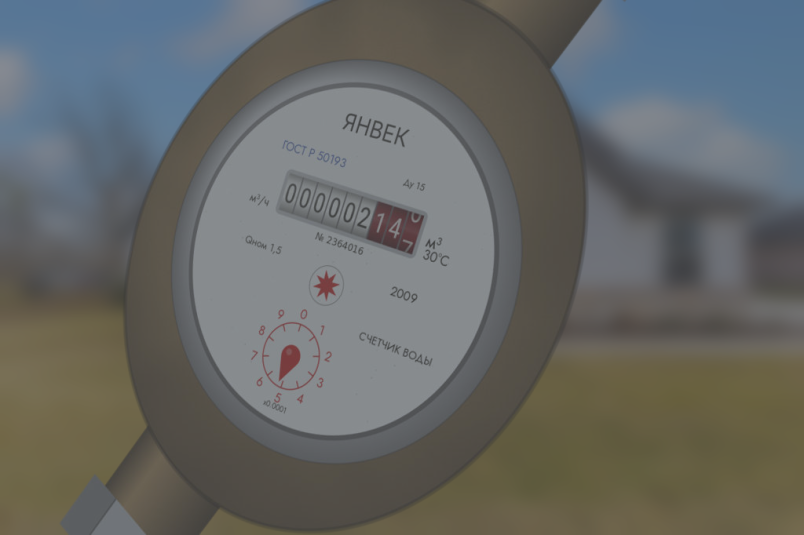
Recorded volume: 2.1465m³
